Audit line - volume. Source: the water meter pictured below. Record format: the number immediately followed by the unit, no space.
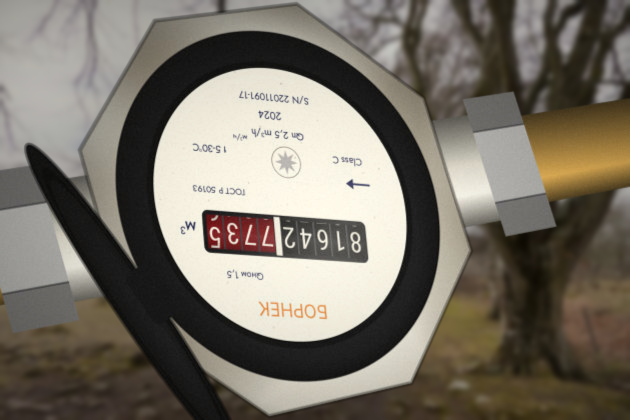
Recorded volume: 81642.7735m³
